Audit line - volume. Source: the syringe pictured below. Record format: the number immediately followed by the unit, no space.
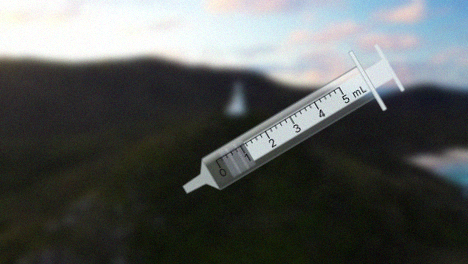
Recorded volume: 0.2mL
